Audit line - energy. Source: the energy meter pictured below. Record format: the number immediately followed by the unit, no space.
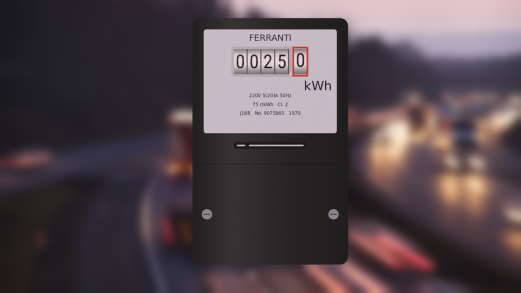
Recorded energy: 25.0kWh
